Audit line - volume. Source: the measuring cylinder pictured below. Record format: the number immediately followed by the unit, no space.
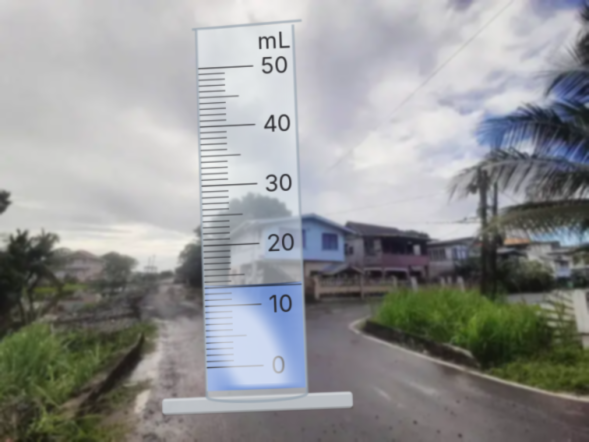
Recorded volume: 13mL
